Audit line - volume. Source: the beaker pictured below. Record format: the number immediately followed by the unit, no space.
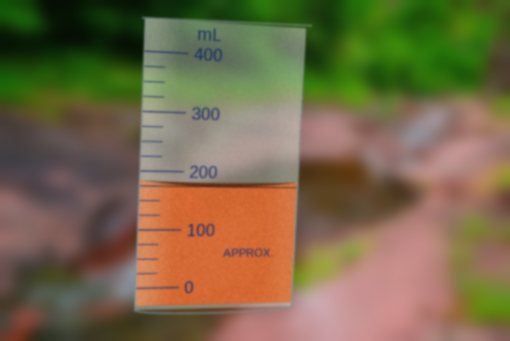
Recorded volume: 175mL
